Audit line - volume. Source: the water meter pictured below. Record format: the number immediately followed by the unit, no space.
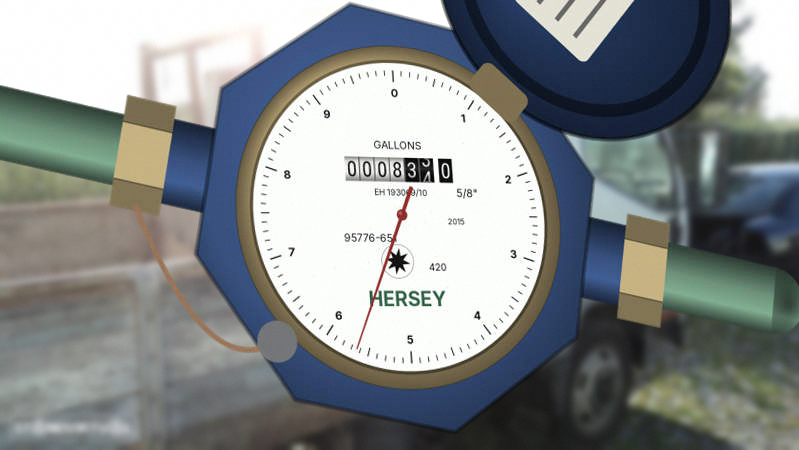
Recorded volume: 8335.6gal
